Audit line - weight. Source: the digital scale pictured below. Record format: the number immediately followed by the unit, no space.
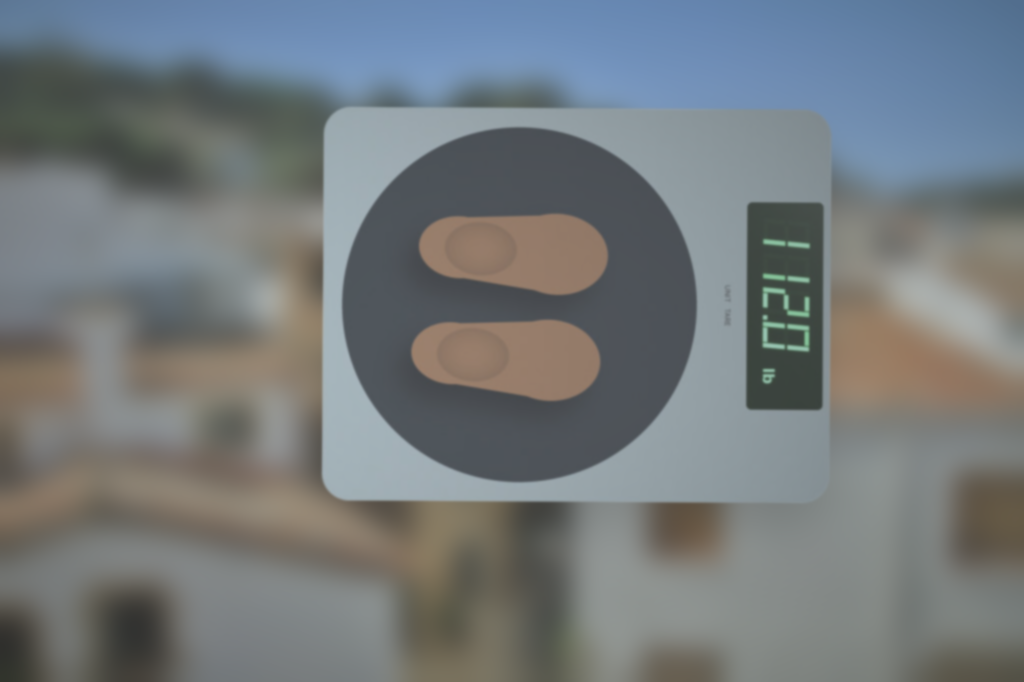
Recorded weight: 112.0lb
